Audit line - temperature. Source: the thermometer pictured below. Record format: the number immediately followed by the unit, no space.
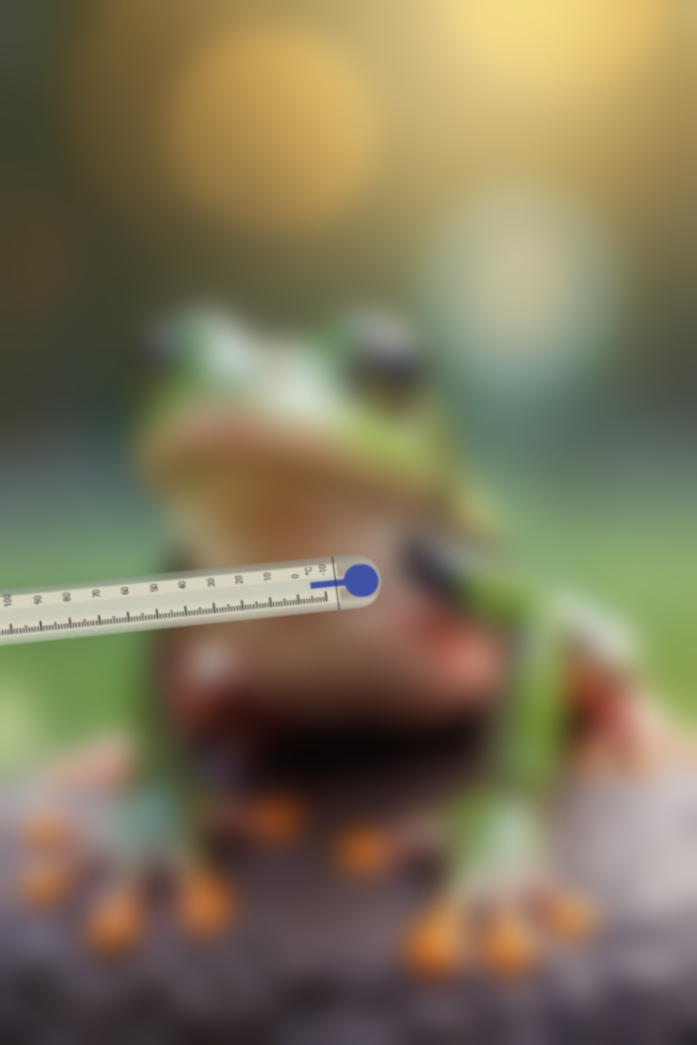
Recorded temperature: -5°C
